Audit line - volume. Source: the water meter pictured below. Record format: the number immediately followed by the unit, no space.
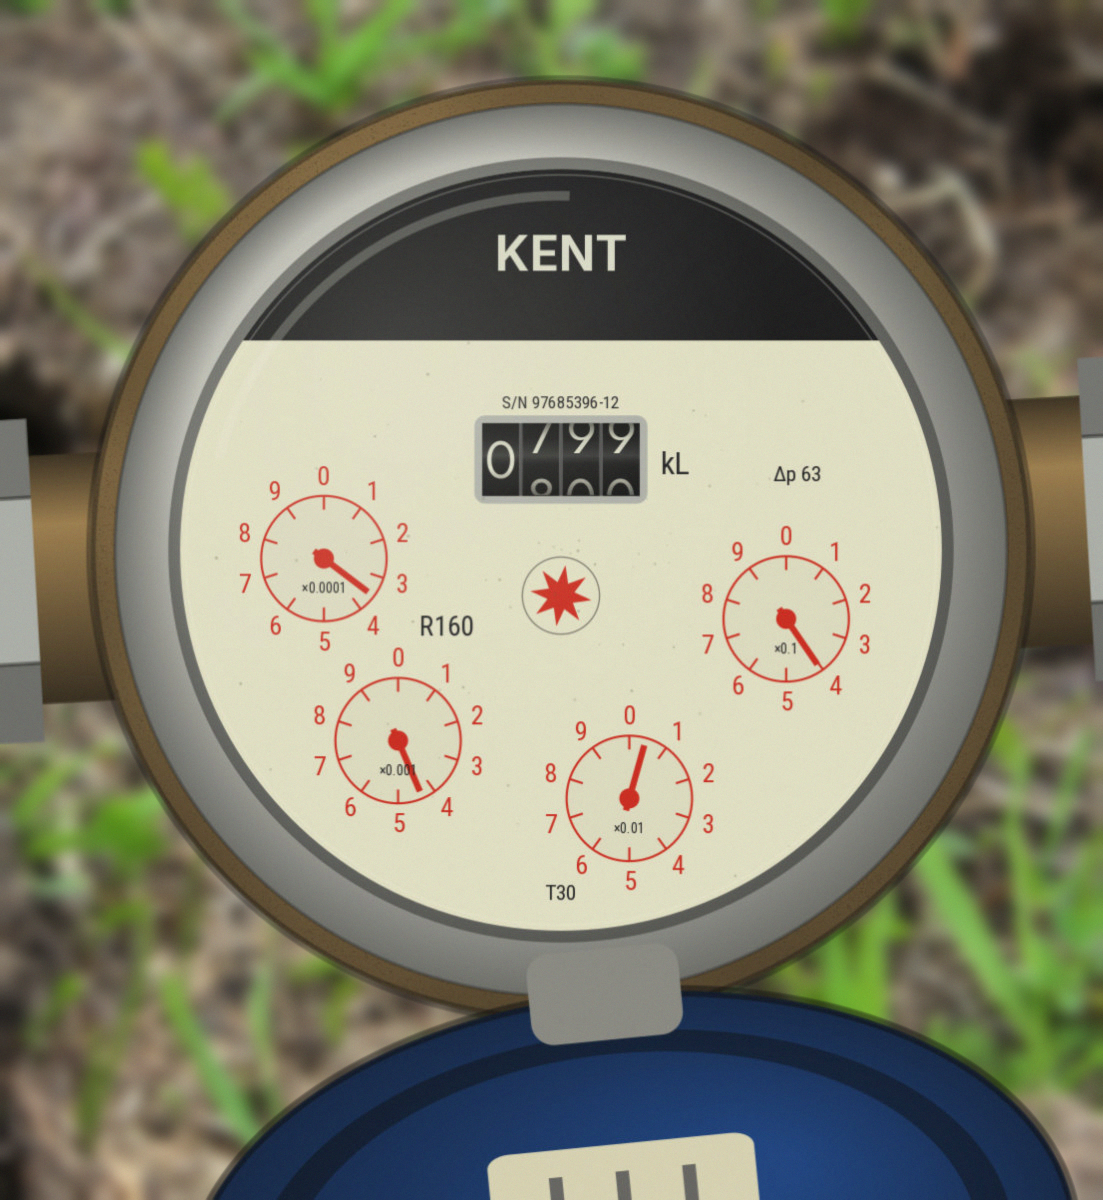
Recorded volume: 799.4043kL
